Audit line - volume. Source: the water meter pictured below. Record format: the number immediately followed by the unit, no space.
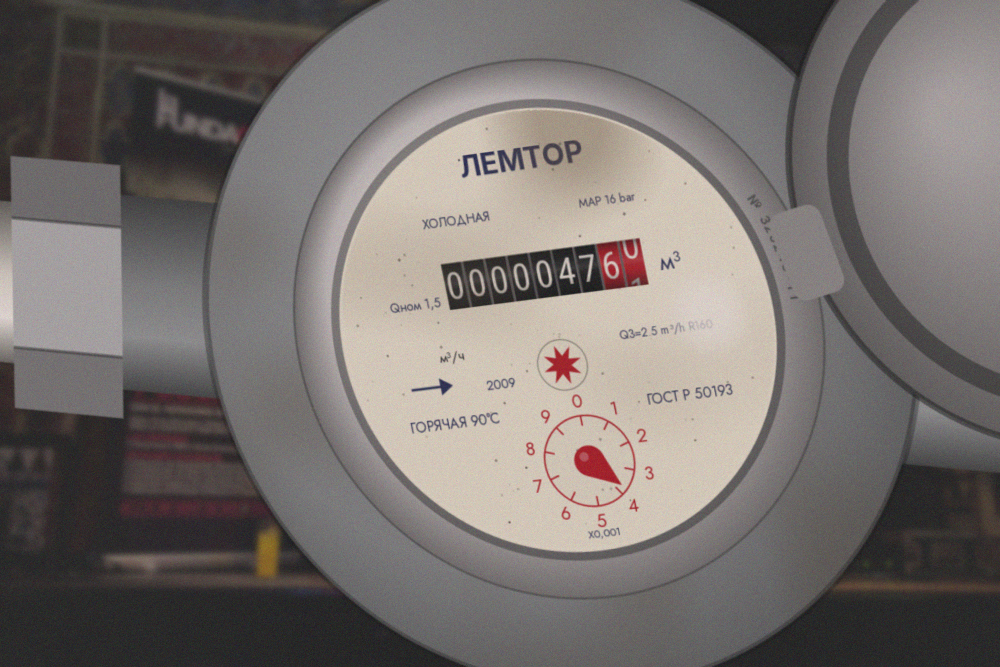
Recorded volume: 47.603m³
